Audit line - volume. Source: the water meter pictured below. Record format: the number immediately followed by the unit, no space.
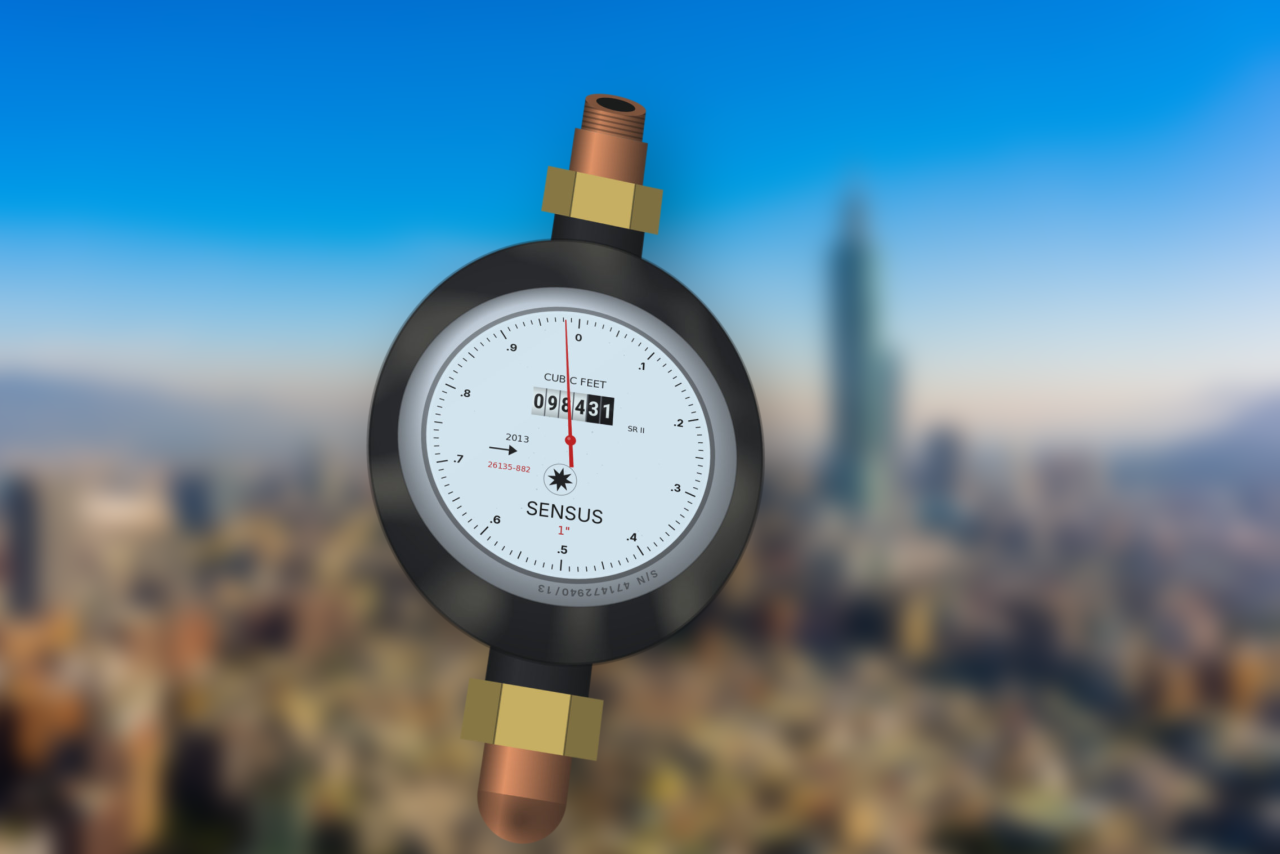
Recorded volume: 98430.98ft³
